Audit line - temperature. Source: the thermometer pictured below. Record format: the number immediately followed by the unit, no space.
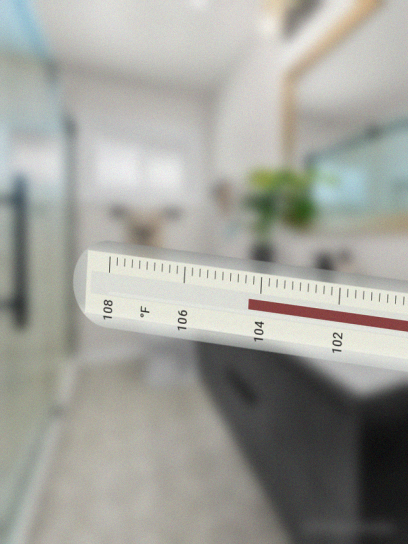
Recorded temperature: 104.3°F
